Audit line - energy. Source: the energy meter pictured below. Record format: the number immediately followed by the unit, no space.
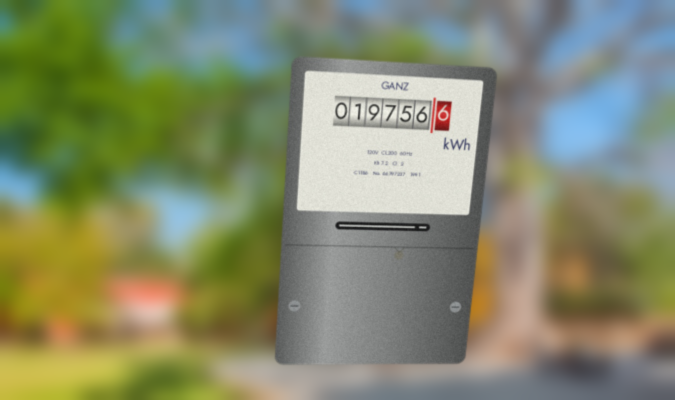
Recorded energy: 19756.6kWh
